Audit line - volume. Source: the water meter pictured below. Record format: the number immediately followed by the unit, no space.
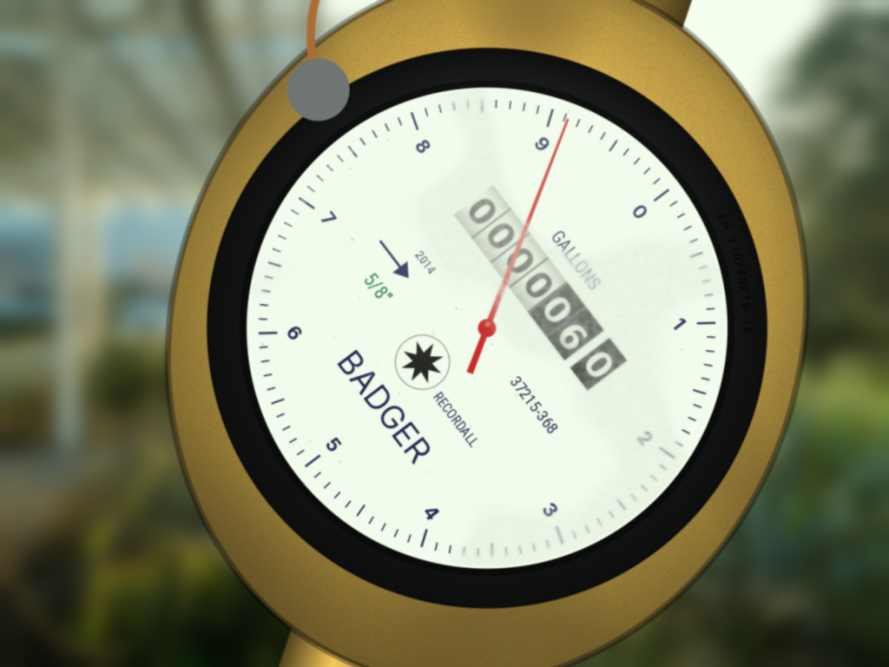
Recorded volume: 59.1gal
